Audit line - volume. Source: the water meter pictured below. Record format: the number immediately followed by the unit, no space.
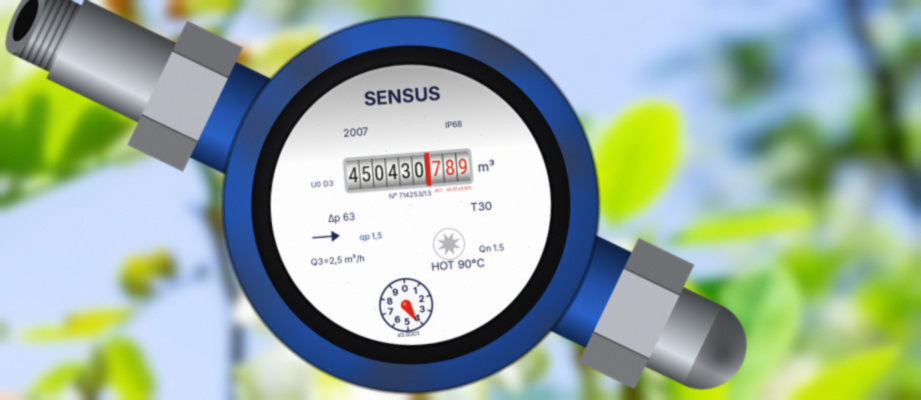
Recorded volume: 450430.7894m³
